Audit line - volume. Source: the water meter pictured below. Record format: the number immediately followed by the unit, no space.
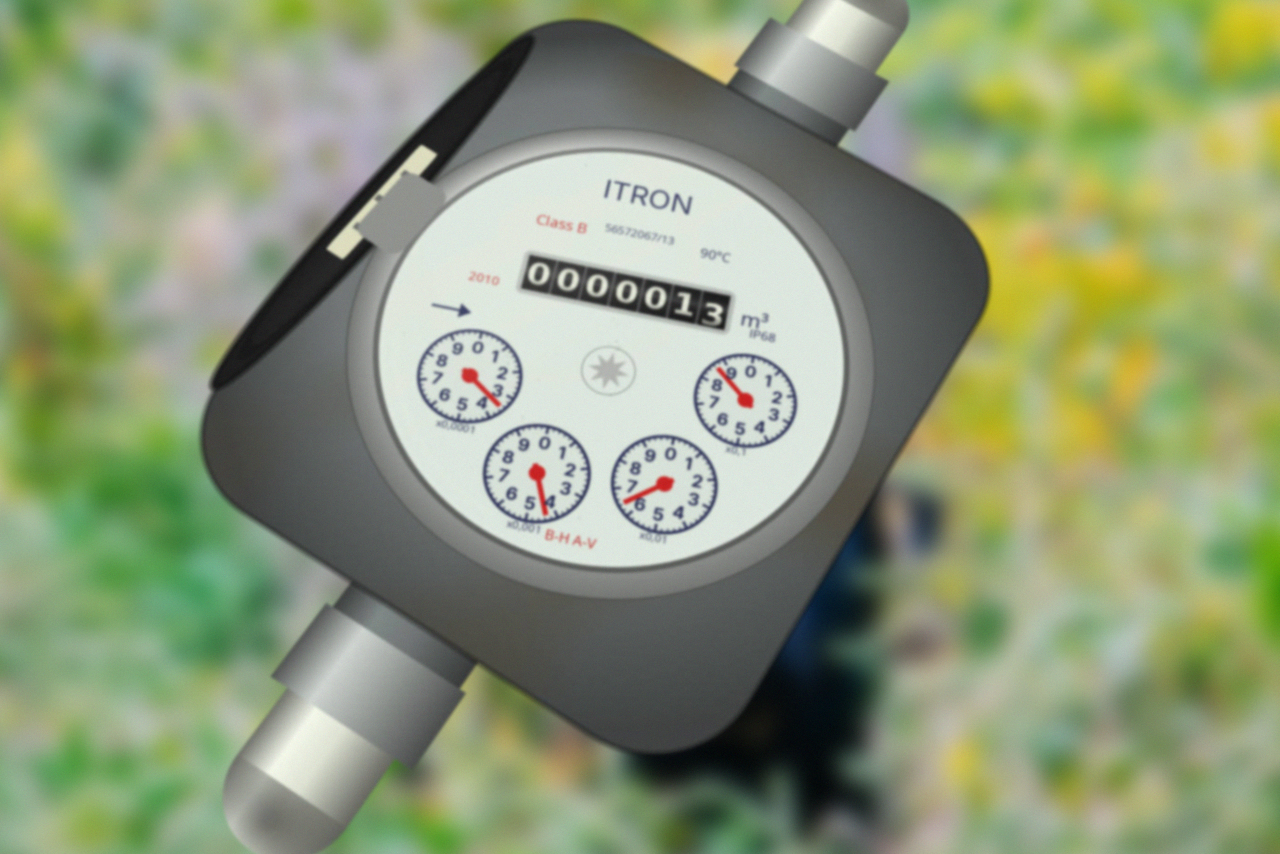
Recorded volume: 12.8643m³
